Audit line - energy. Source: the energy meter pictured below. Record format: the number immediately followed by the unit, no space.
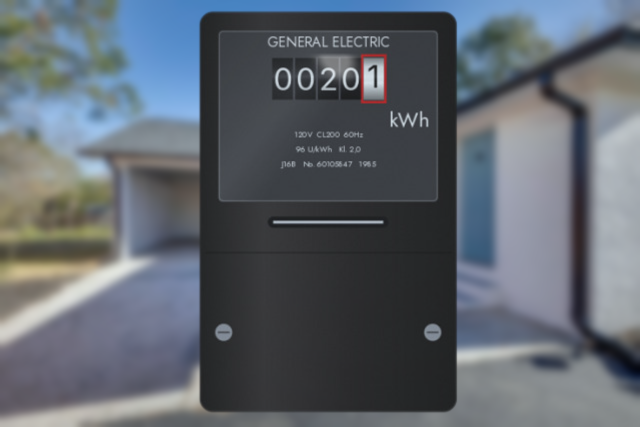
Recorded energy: 20.1kWh
